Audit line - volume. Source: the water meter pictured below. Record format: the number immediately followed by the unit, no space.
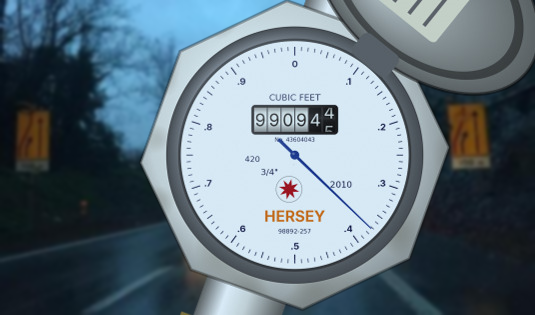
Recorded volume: 990944.37ft³
